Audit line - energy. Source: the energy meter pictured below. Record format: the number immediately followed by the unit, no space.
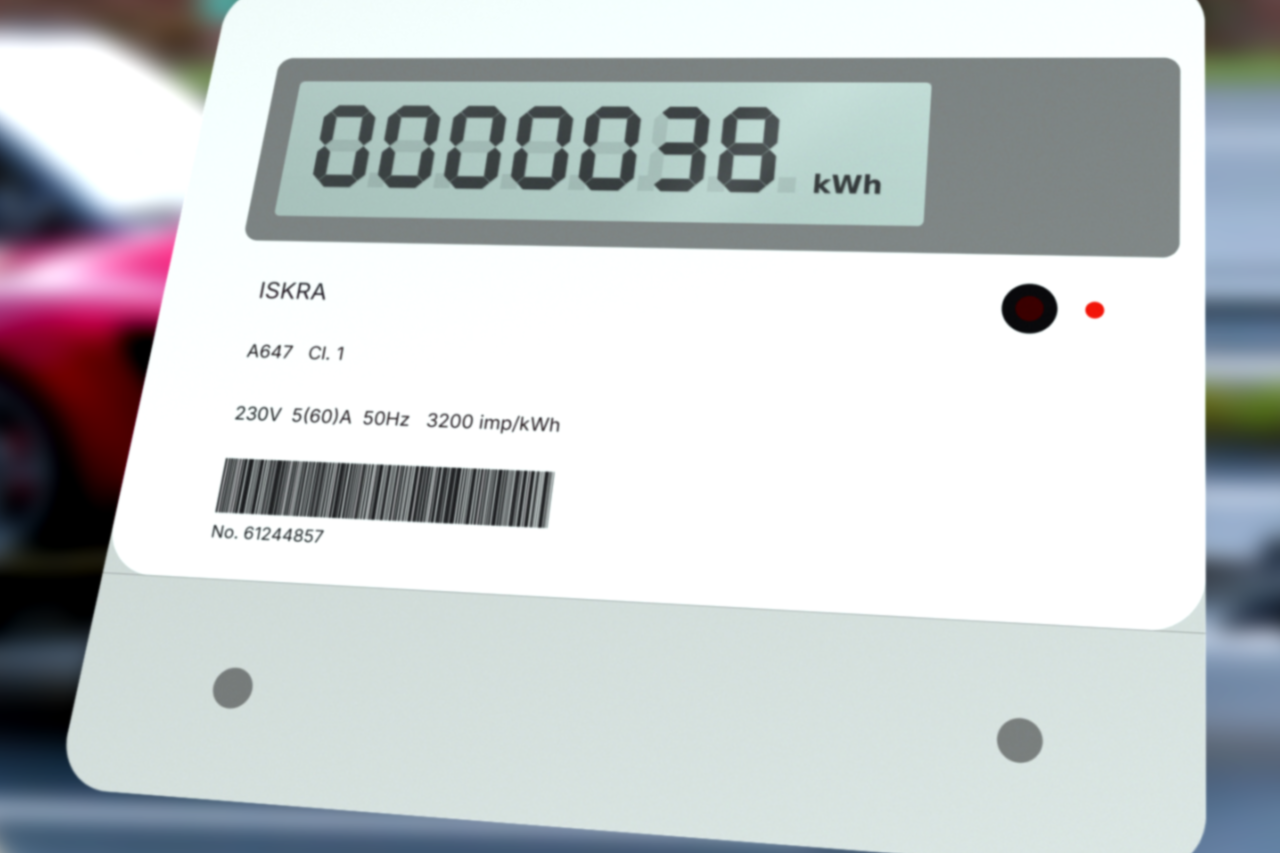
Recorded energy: 38kWh
